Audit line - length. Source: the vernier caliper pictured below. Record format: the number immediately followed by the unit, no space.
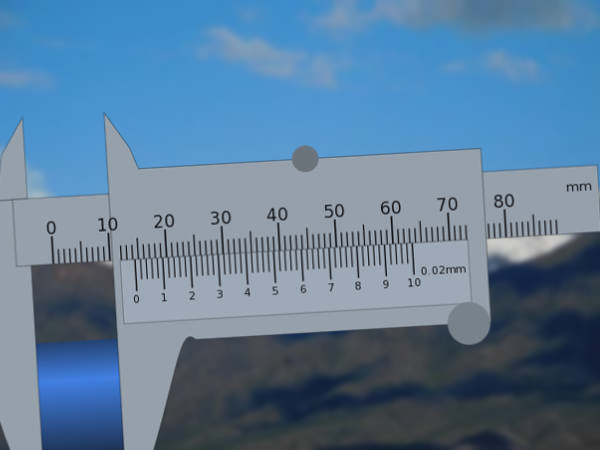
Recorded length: 14.4mm
